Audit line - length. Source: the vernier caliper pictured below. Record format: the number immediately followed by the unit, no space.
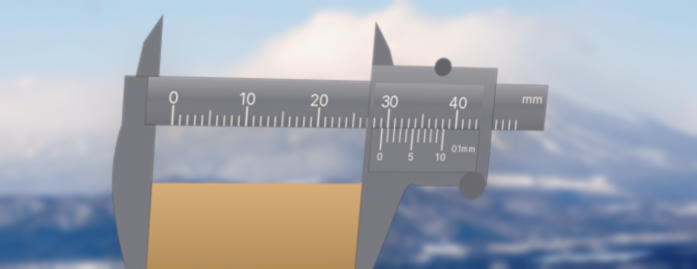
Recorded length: 29.2mm
